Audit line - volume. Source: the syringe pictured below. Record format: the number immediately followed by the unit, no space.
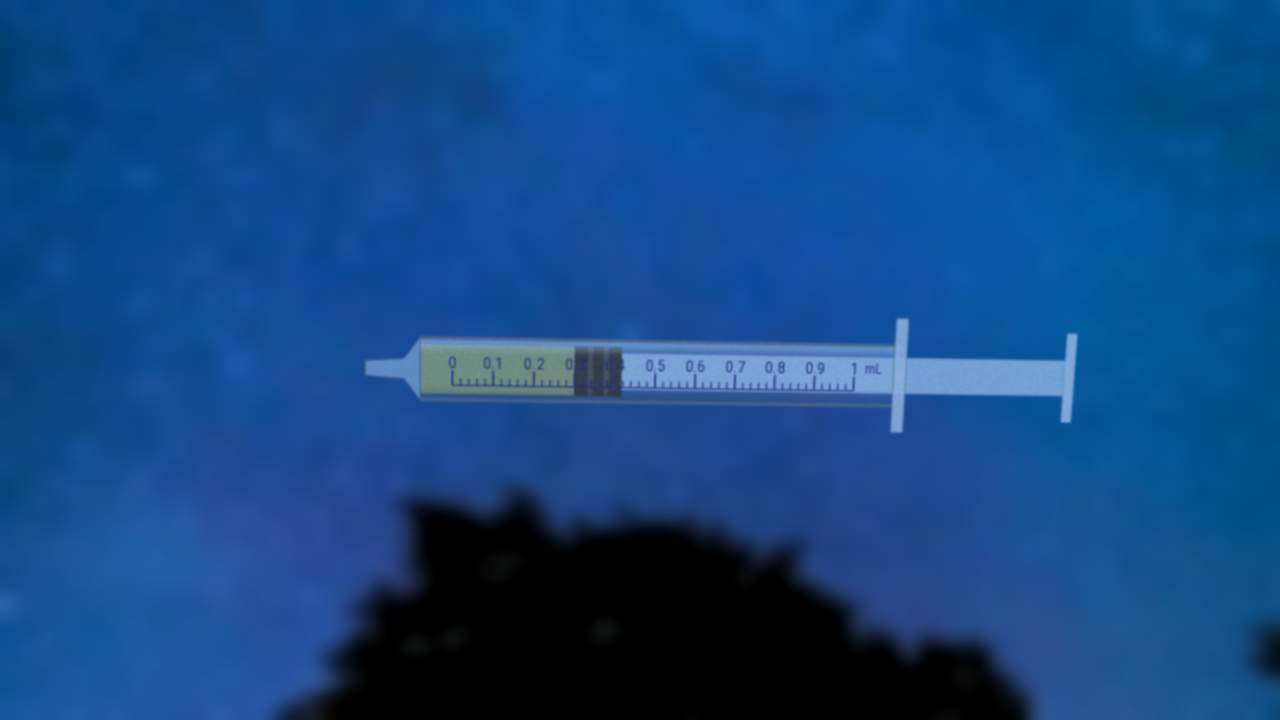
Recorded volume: 0.3mL
